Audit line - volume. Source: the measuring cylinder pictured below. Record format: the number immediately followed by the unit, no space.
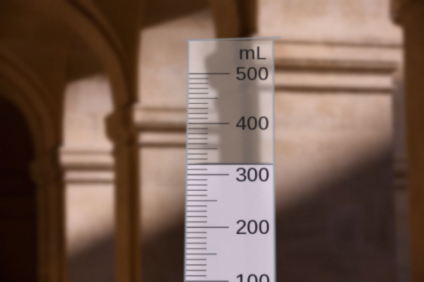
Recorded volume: 320mL
